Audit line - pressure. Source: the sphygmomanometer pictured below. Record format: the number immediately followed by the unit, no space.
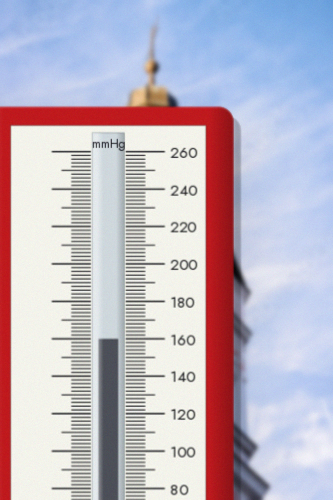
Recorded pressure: 160mmHg
